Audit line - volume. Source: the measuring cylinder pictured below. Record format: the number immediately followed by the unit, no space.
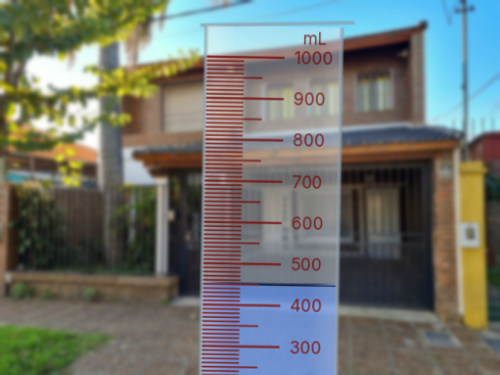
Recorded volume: 450mL
